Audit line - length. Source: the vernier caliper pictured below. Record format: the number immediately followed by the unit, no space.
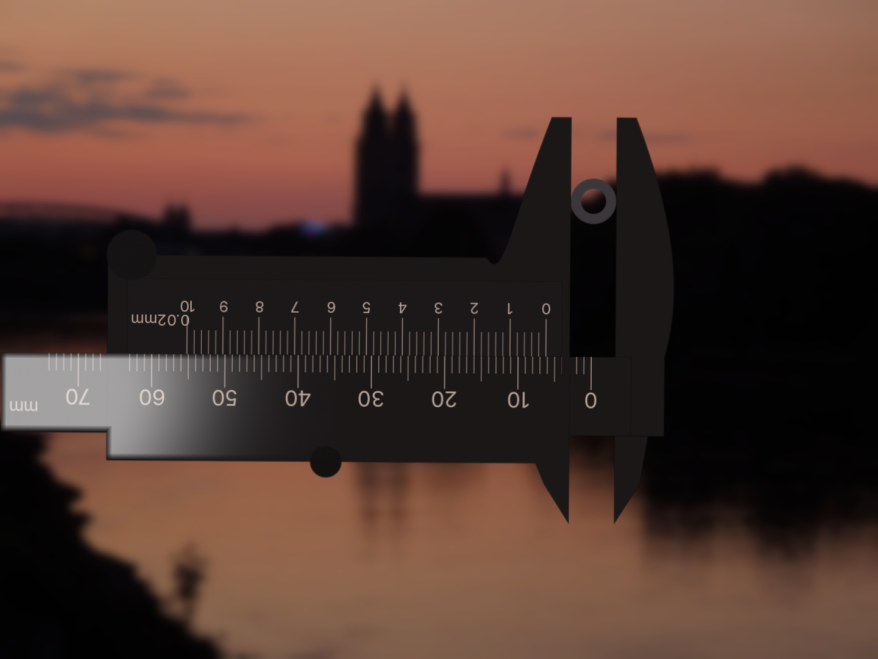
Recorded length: 6.2mm
